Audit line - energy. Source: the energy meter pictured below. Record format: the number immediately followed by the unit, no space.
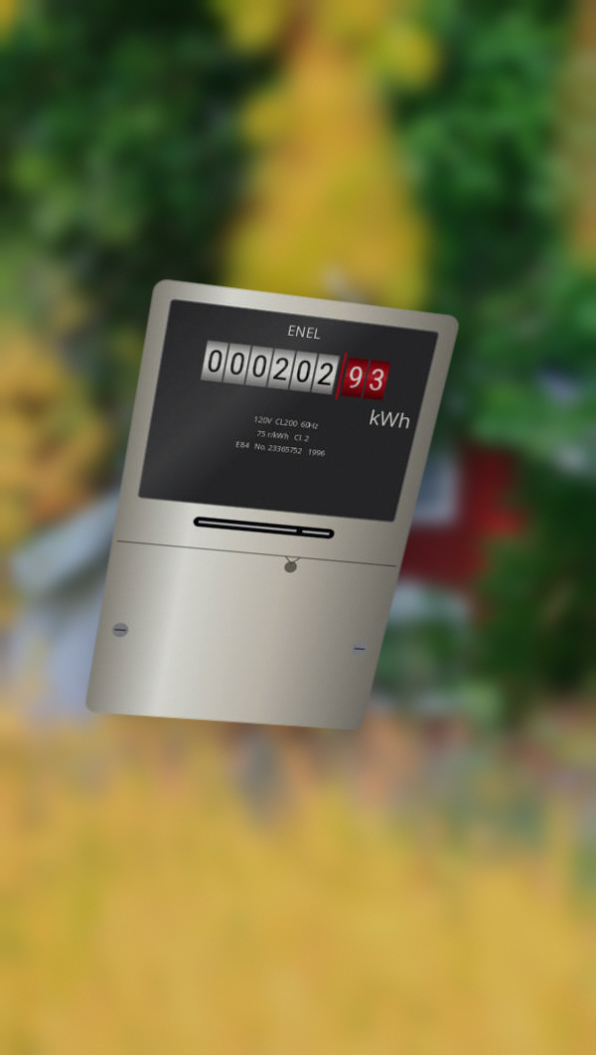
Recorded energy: 202.93kWh
